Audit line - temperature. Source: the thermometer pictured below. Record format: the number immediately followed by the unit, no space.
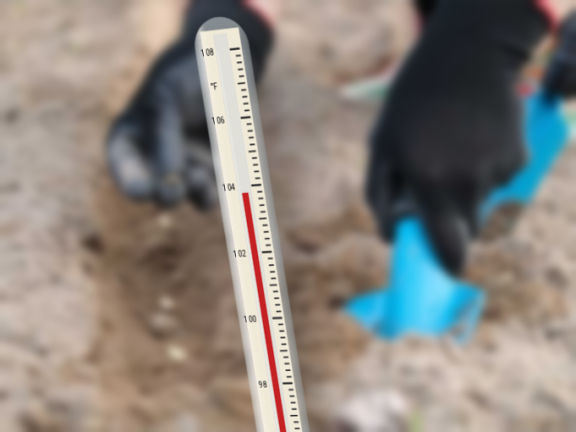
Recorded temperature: 103.8°F
